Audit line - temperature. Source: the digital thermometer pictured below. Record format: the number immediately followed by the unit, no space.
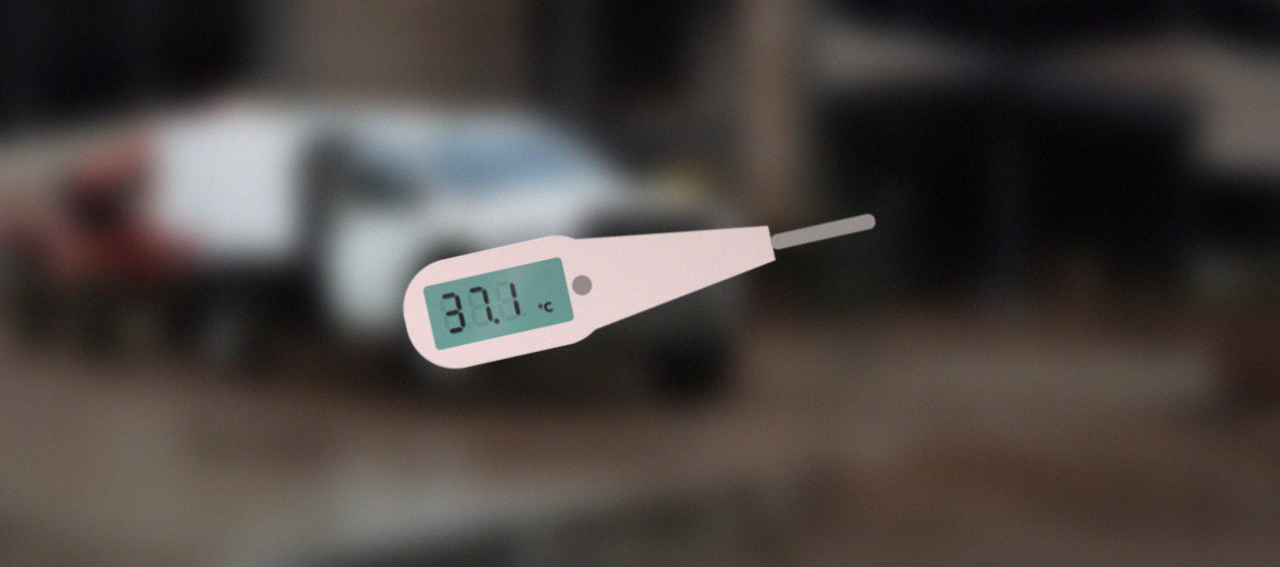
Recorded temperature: 37.1°C
